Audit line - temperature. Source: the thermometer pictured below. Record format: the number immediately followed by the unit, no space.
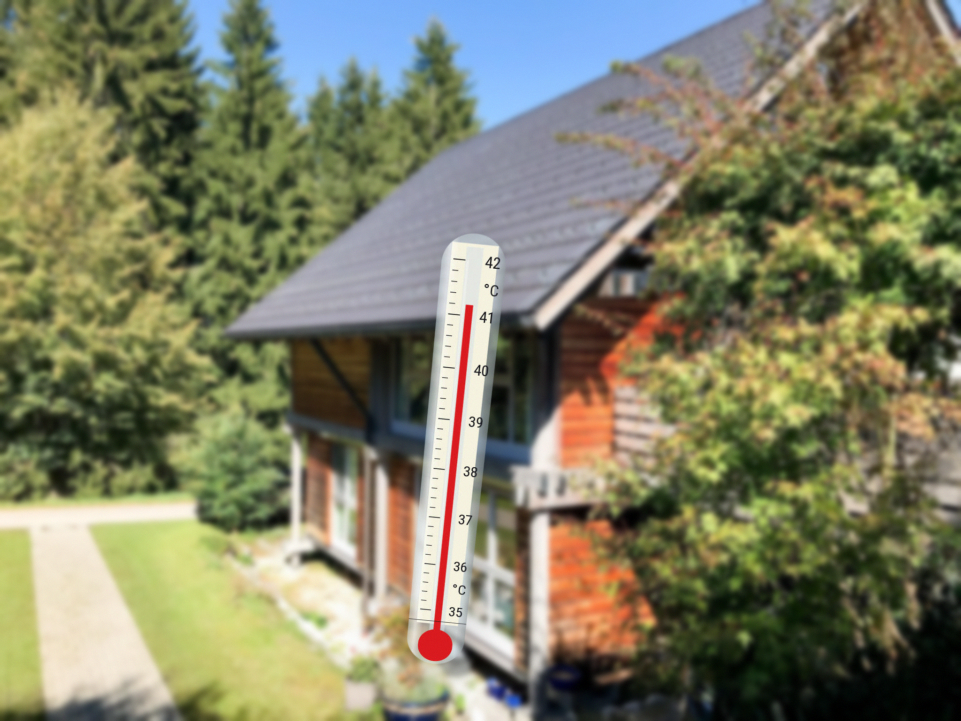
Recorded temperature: 41.2°C
